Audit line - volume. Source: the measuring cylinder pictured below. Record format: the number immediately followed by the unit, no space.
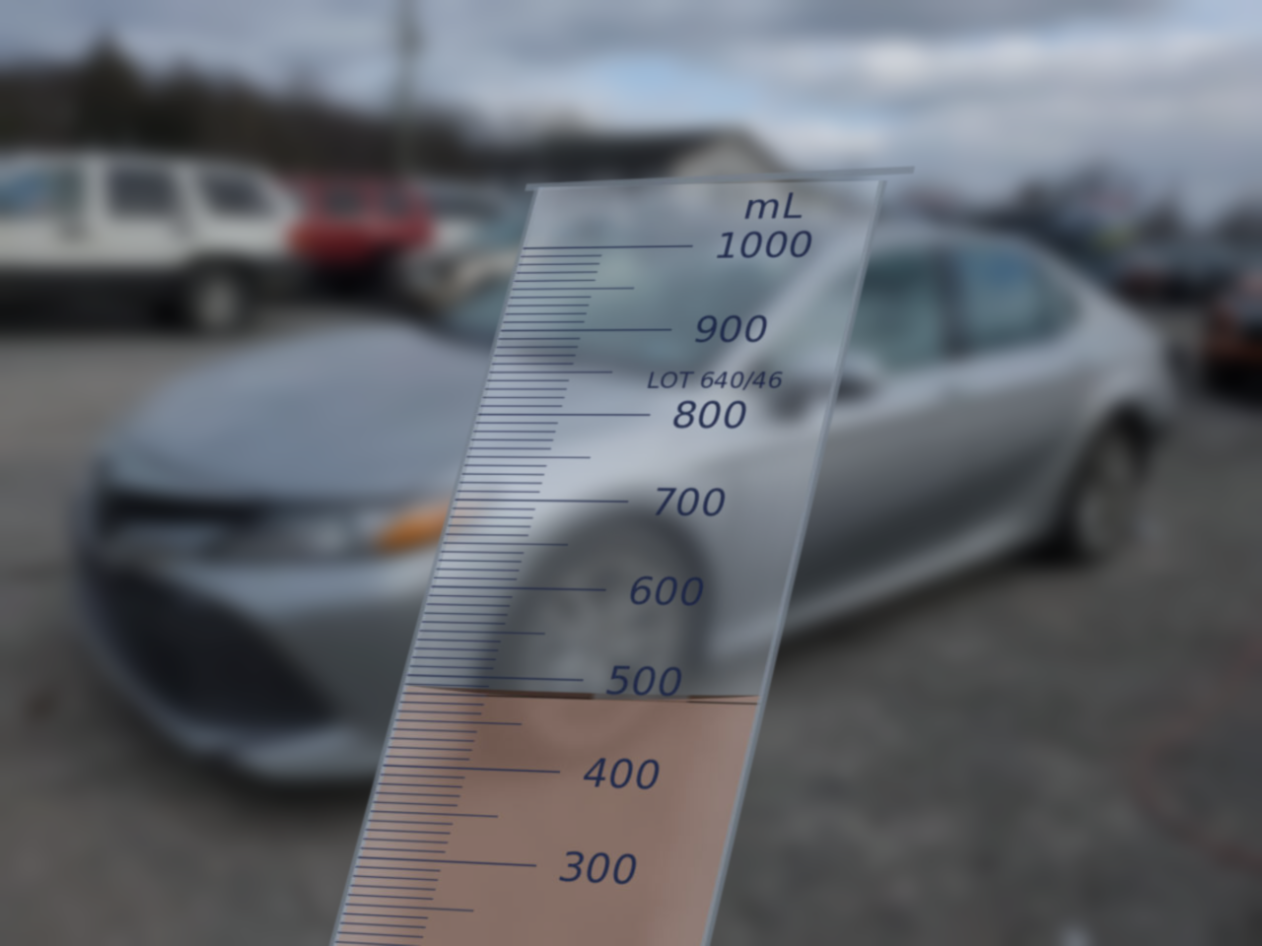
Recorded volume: 480mL
